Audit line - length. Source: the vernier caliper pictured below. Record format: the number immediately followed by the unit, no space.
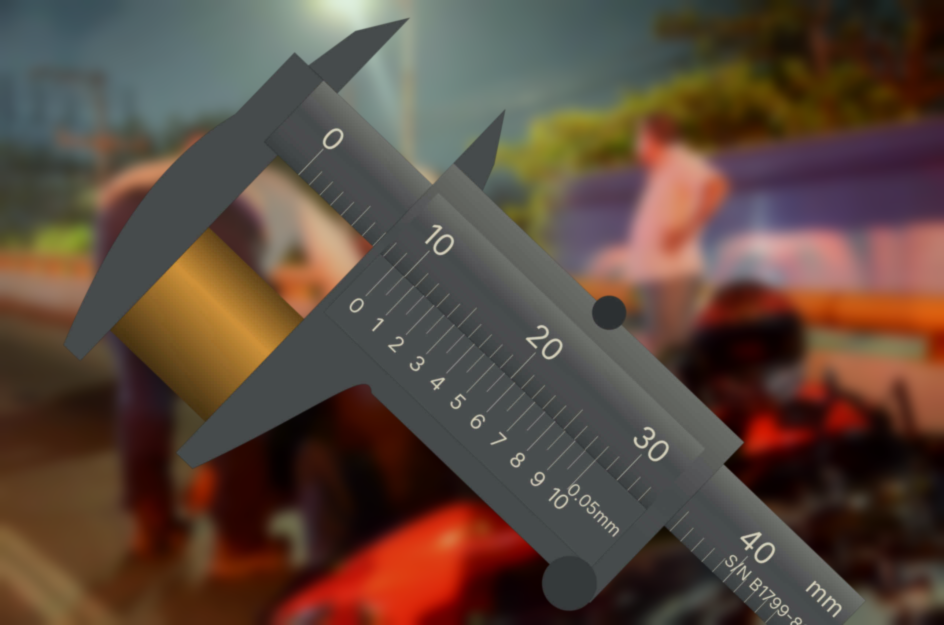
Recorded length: 9.0mm
